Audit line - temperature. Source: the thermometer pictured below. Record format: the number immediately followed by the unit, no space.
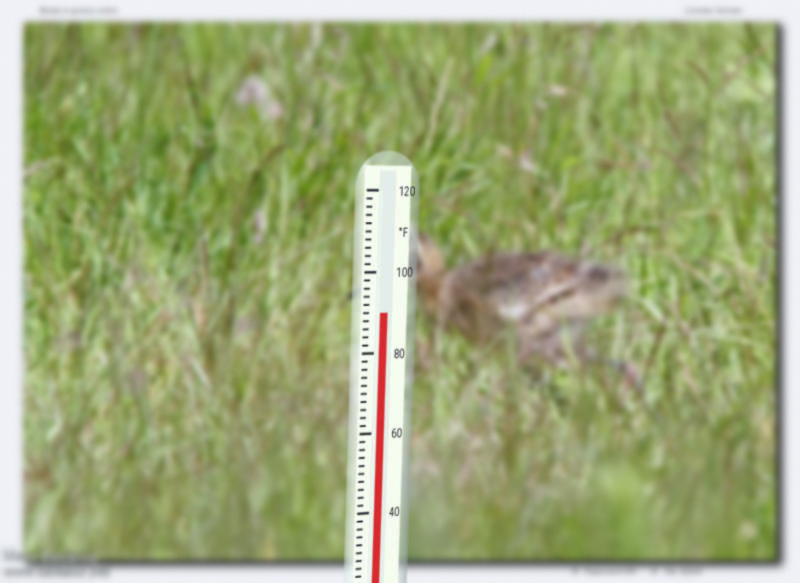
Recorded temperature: 90°F
